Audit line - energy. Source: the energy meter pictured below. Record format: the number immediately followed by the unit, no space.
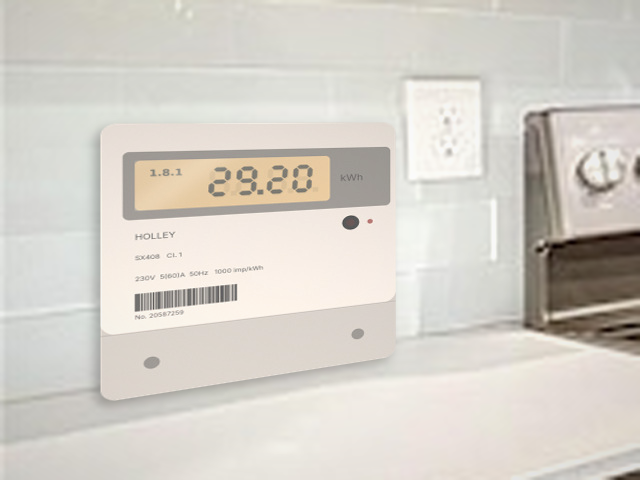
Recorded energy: 29.20kWh
